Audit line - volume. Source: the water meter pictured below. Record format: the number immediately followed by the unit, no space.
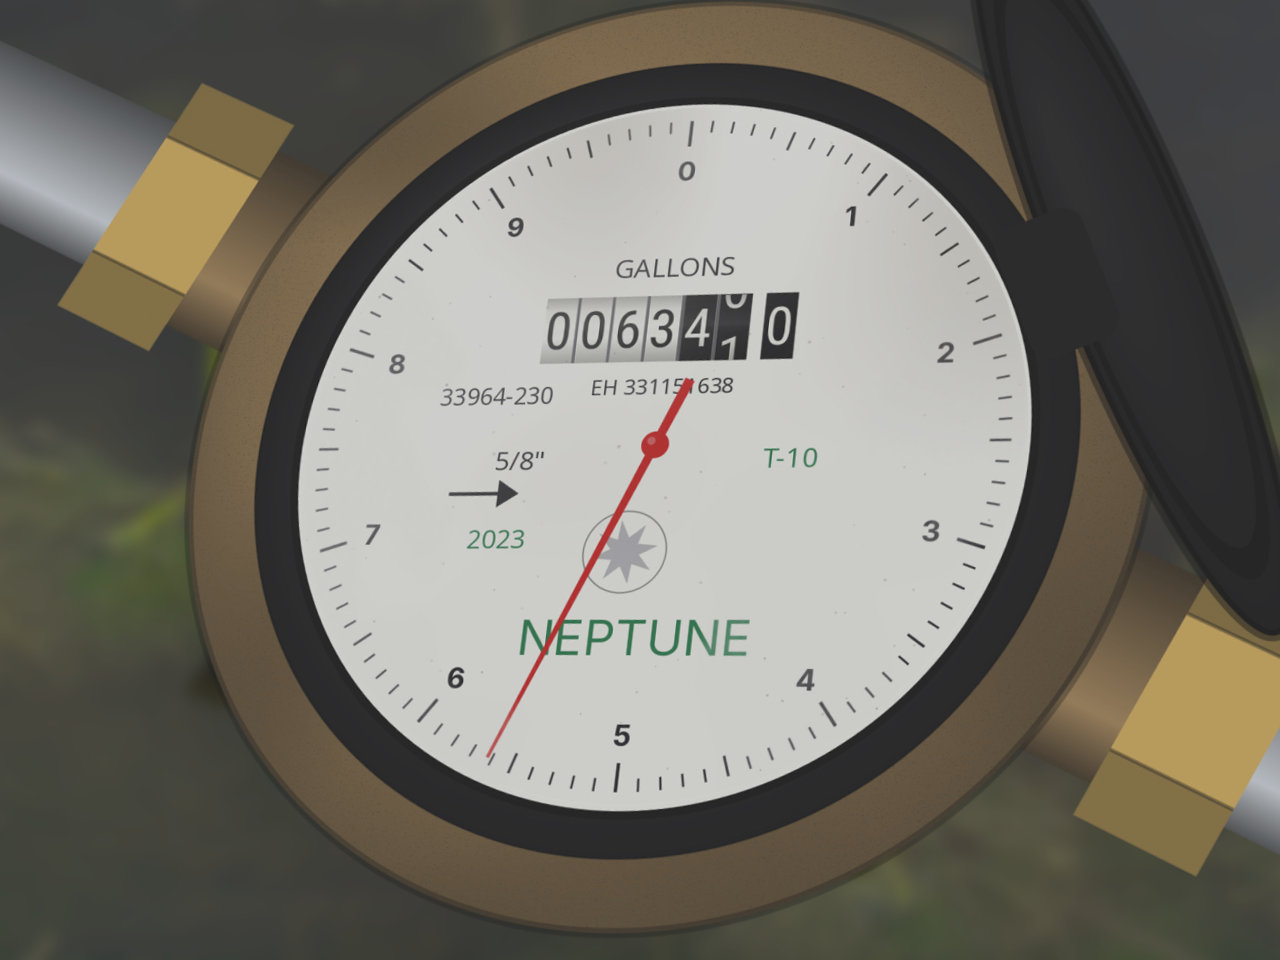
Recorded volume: 63405.6gal
